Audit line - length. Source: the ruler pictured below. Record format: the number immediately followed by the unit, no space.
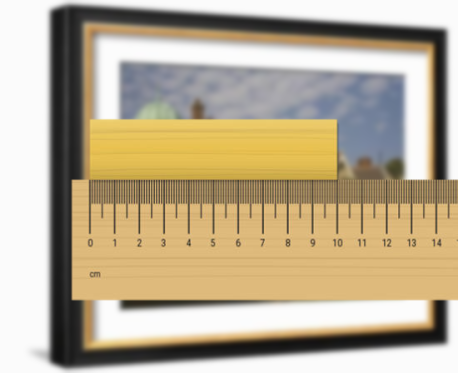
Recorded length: 10cm
